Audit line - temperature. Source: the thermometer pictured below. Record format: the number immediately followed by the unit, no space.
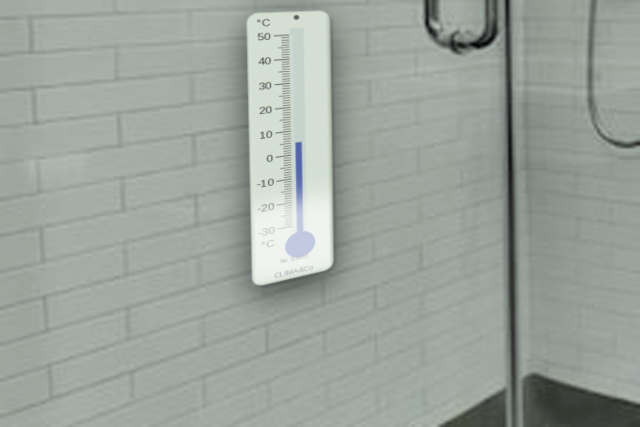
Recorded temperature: 5°C
